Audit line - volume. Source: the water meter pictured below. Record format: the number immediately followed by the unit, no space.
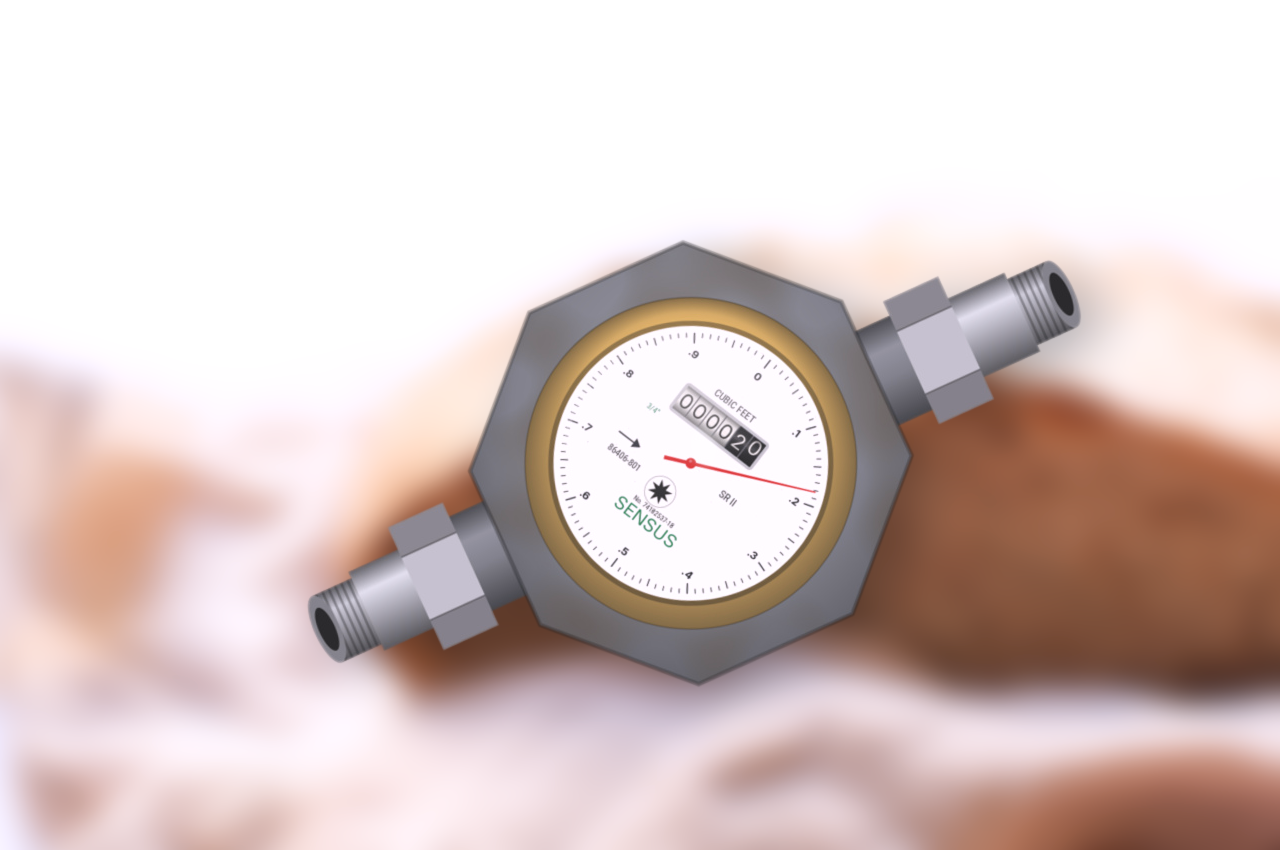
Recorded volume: 20.18ft³
